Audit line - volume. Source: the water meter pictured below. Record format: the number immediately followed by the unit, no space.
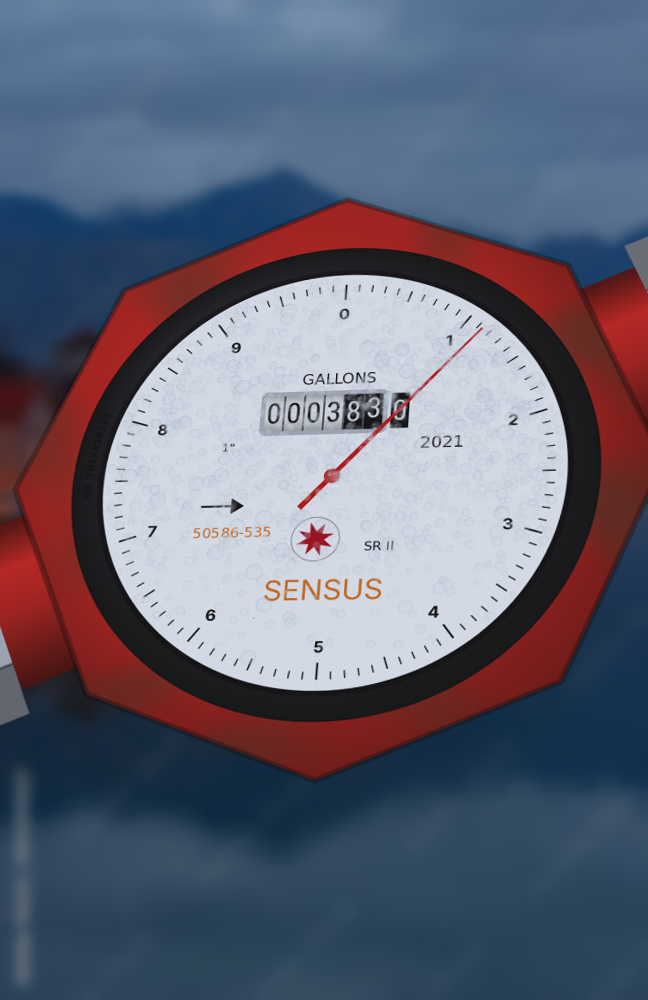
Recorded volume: 3831.1gal
